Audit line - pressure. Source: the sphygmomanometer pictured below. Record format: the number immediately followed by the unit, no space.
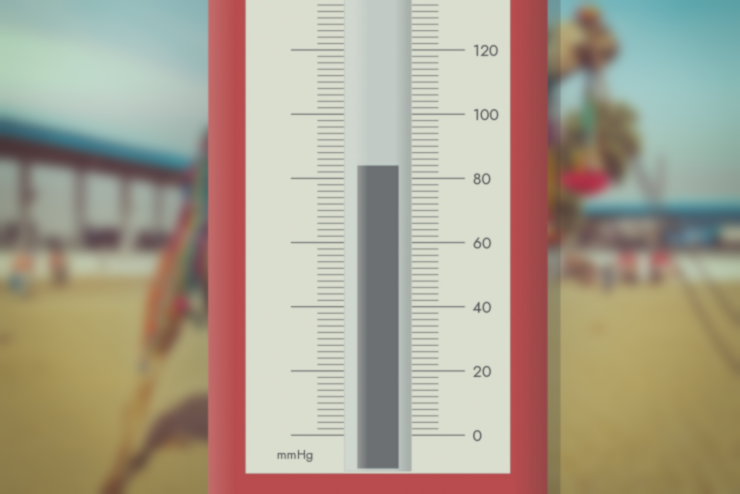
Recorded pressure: 84mmHg
